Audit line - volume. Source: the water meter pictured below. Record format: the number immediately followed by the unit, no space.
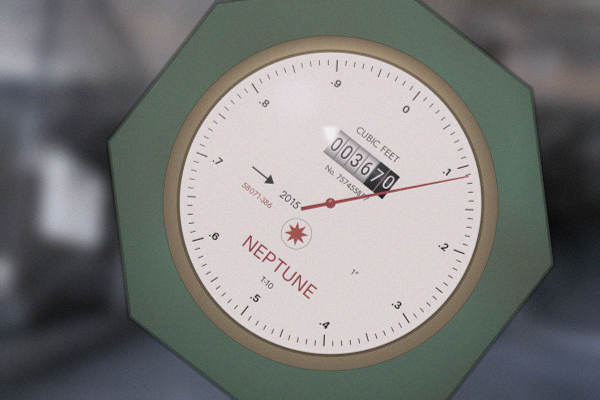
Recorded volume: 3670.11ft³
